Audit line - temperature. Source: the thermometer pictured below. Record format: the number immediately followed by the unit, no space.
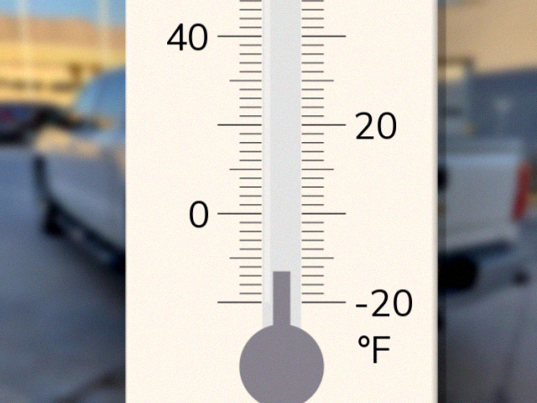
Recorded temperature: -13°F
